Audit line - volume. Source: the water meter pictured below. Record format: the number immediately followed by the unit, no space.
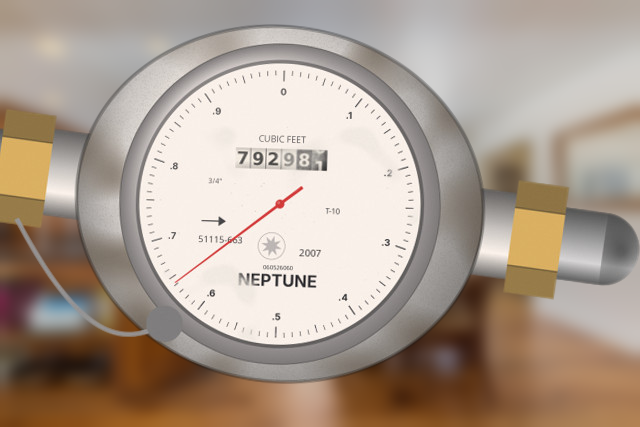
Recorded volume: 792980.64ft³
